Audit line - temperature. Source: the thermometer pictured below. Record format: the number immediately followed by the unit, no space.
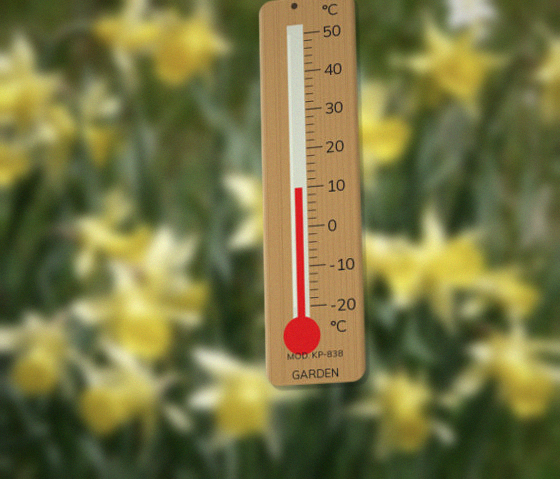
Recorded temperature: 10°C
